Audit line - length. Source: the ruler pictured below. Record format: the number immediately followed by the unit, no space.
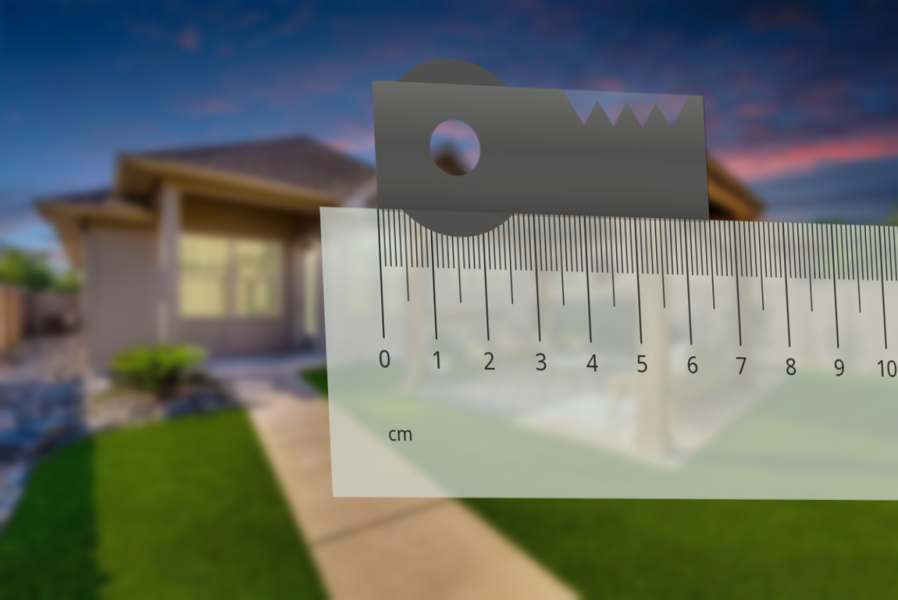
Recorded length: 6.5cm
